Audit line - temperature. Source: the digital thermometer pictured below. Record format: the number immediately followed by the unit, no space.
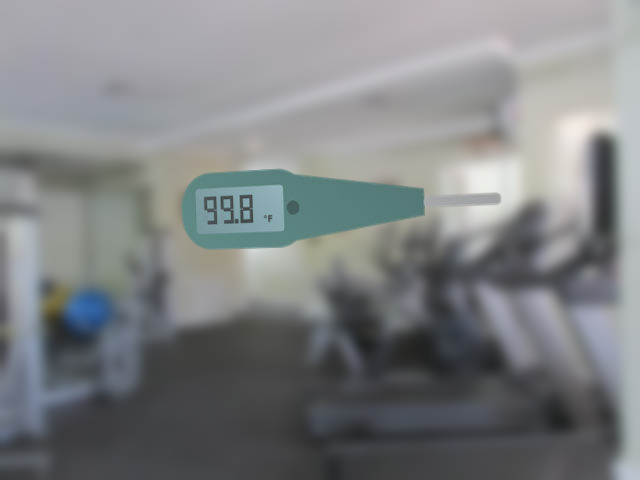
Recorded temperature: 99.8°F
